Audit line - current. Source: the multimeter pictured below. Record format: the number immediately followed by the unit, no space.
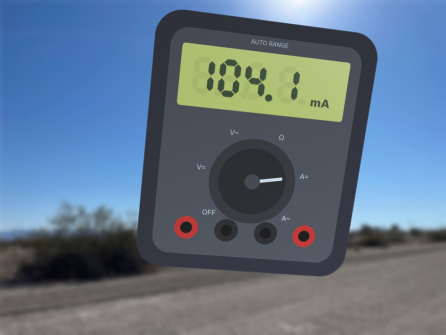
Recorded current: 104.1mA
